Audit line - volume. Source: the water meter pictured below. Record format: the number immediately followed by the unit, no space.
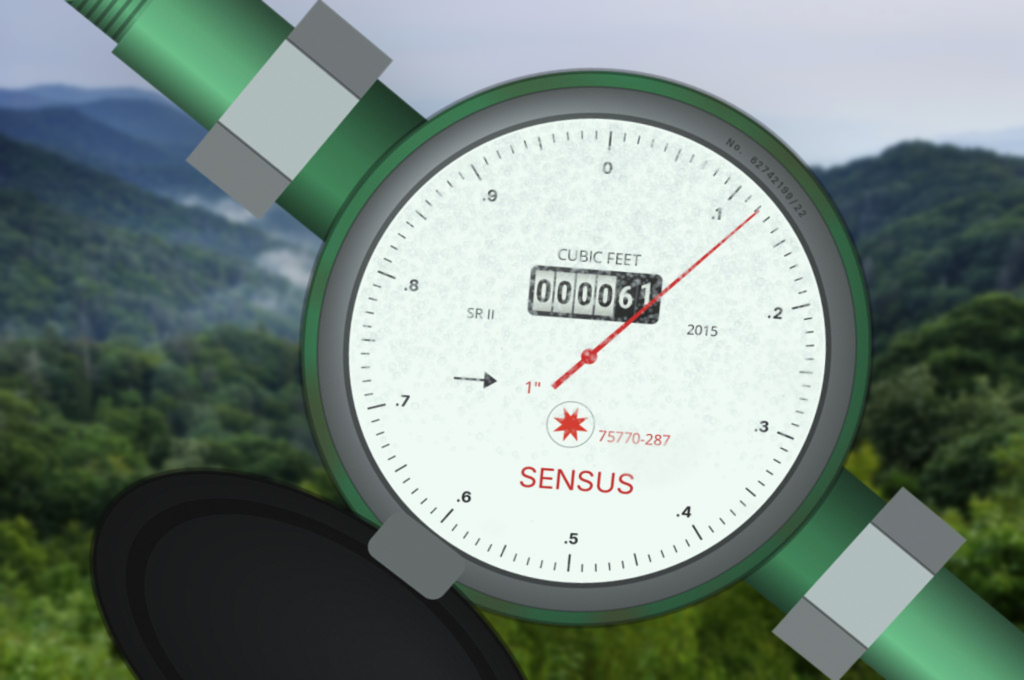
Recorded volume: 61.12ft³
